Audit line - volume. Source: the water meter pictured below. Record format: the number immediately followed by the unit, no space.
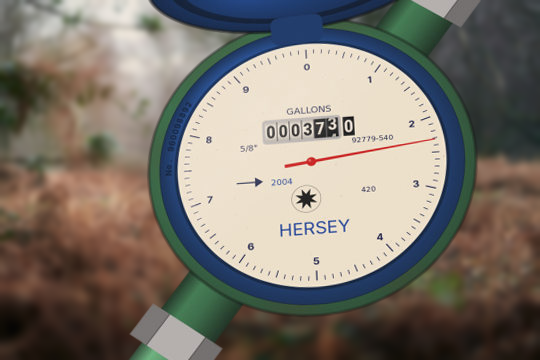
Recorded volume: 3732.3gal
